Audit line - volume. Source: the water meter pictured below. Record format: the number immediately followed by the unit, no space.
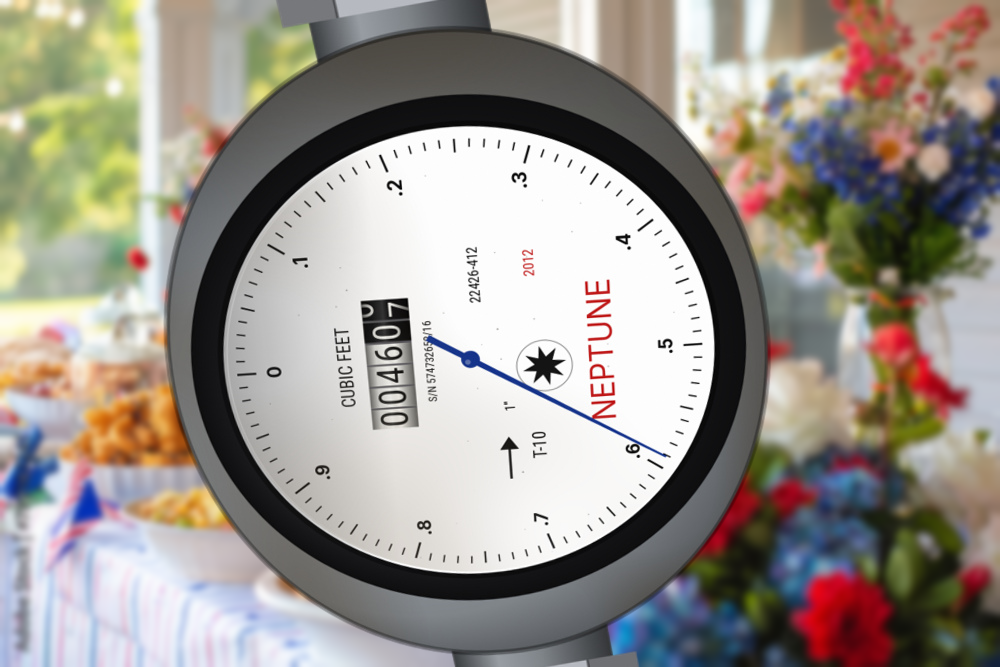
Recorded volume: 4606.59ft³
